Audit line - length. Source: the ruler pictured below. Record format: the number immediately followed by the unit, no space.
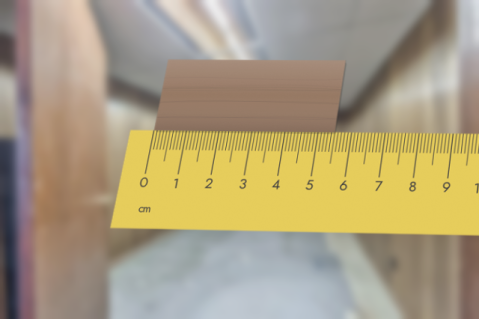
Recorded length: 5.5cm
